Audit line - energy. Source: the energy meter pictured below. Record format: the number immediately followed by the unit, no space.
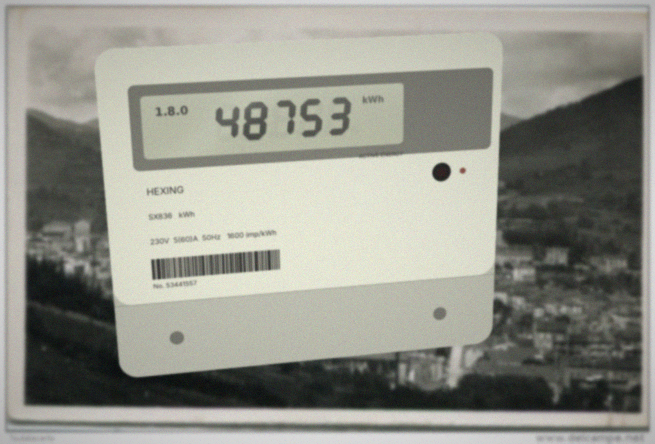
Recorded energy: 48753kWh
